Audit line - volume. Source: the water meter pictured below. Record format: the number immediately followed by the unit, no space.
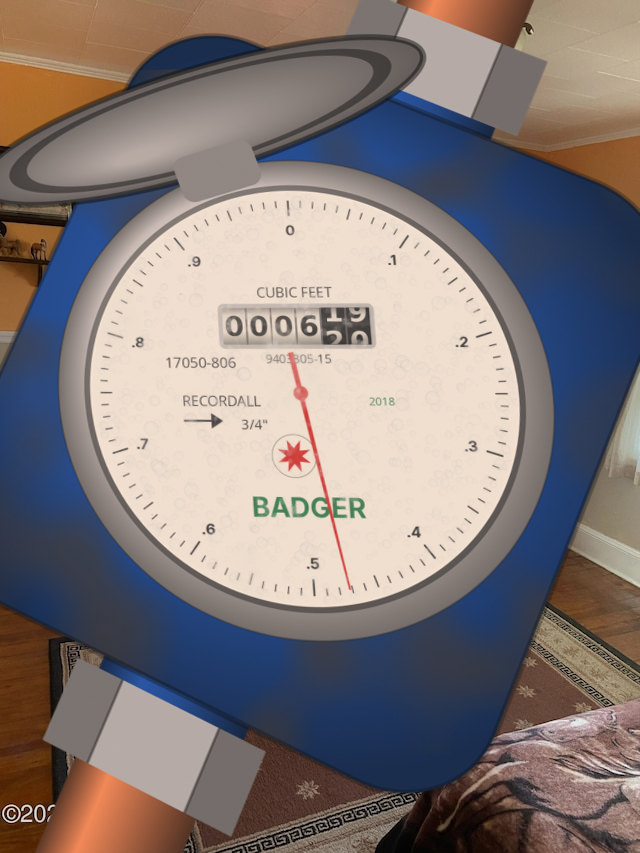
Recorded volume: 619.47ft³
